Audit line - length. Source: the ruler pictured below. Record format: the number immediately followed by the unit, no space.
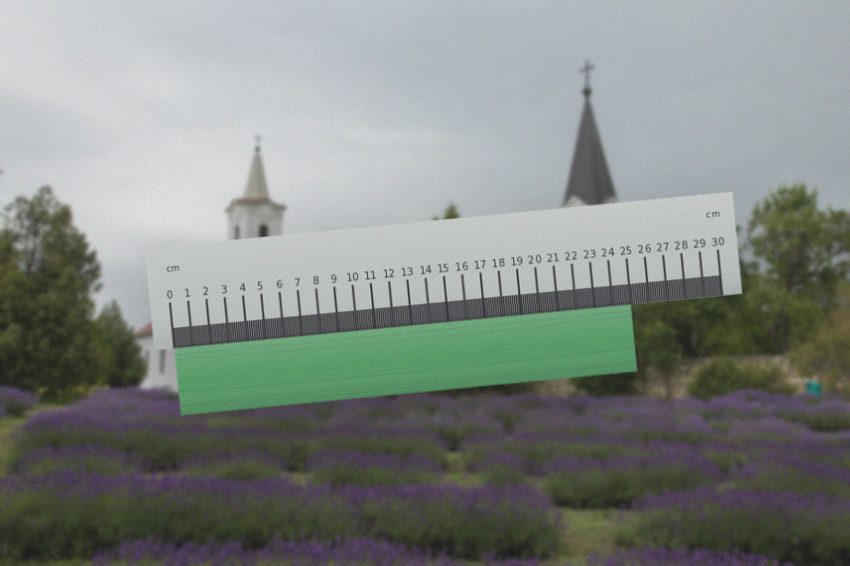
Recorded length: 25cm
